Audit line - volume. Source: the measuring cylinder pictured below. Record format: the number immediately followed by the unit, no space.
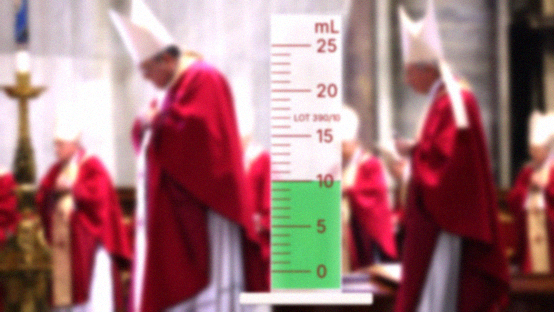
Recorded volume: 10mL
